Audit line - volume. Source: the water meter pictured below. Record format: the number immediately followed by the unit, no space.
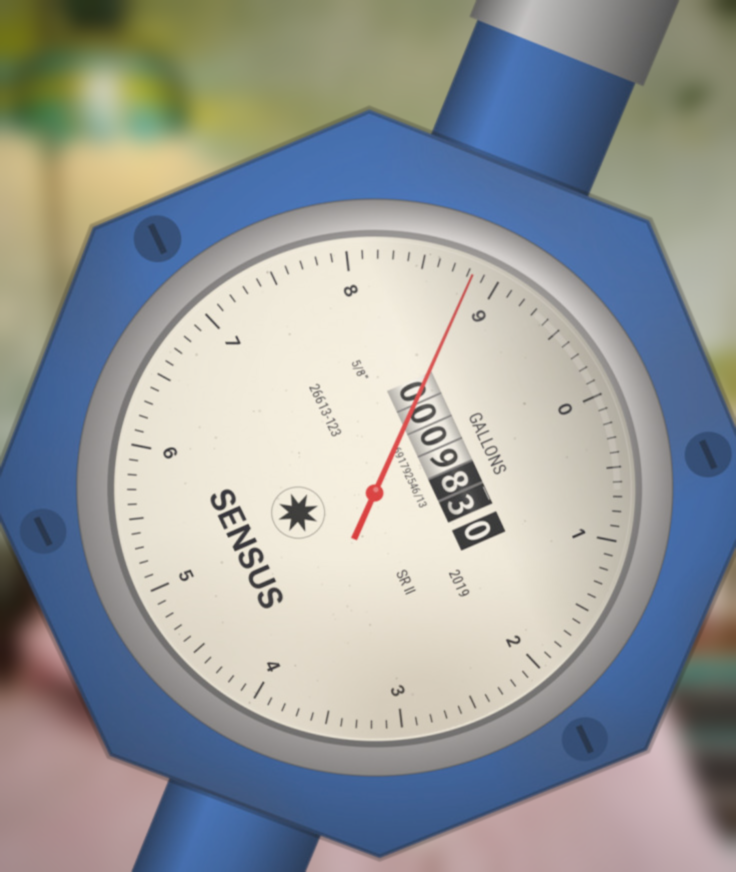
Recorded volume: 9828.8gal
